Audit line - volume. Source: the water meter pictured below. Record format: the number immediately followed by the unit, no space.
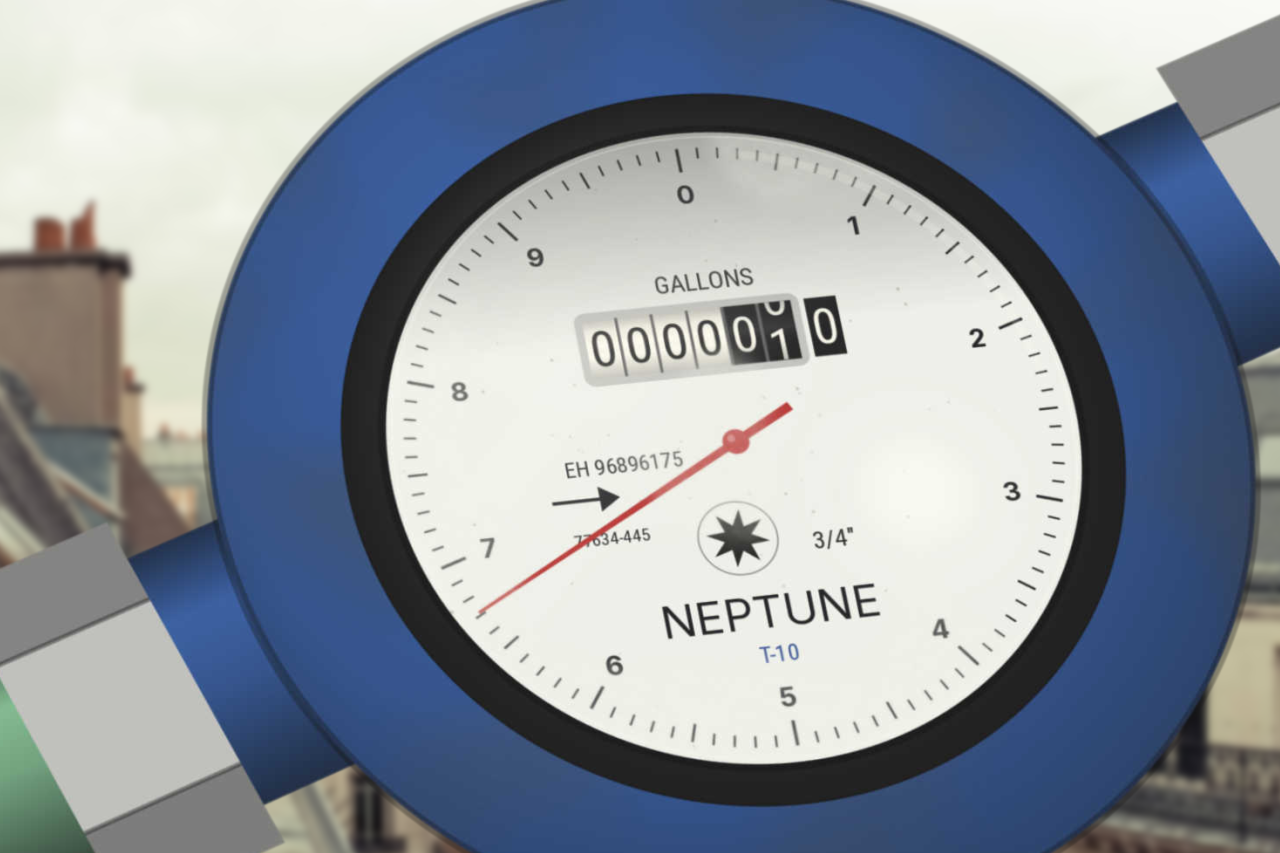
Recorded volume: 6.7gal
